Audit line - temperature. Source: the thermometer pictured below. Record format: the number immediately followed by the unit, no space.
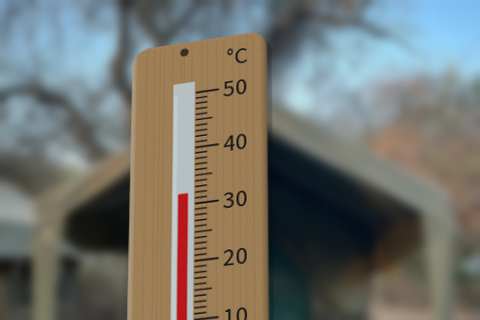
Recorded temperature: 32°C
